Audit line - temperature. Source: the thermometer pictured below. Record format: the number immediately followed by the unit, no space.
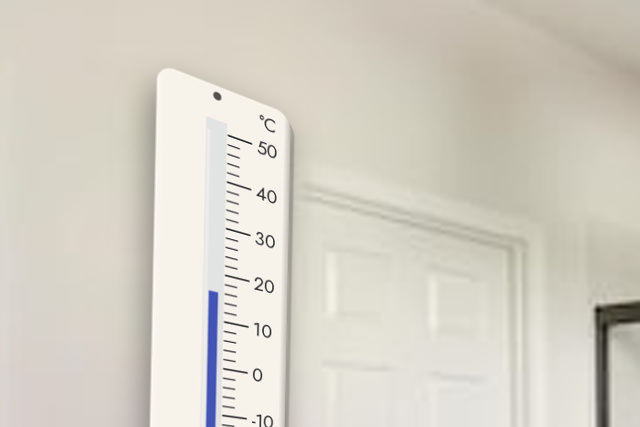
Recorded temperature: 16°C
